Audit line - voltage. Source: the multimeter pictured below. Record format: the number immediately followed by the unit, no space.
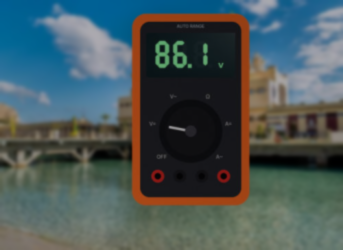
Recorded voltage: 86.1V
